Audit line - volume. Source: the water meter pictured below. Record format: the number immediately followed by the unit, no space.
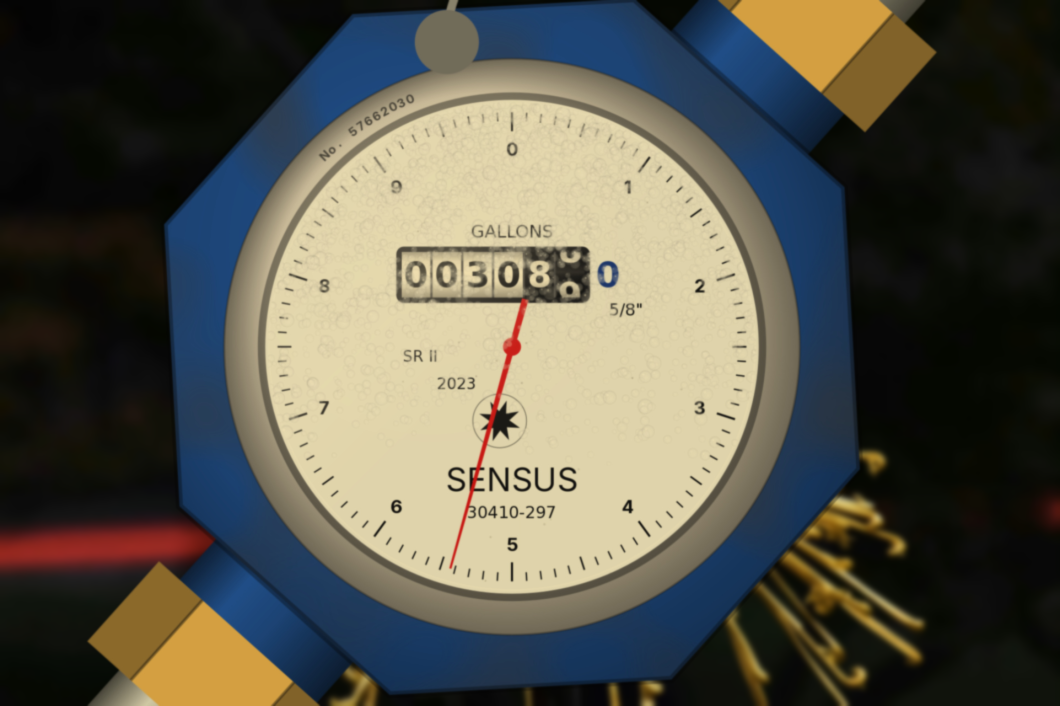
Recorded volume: 30885.4gal
